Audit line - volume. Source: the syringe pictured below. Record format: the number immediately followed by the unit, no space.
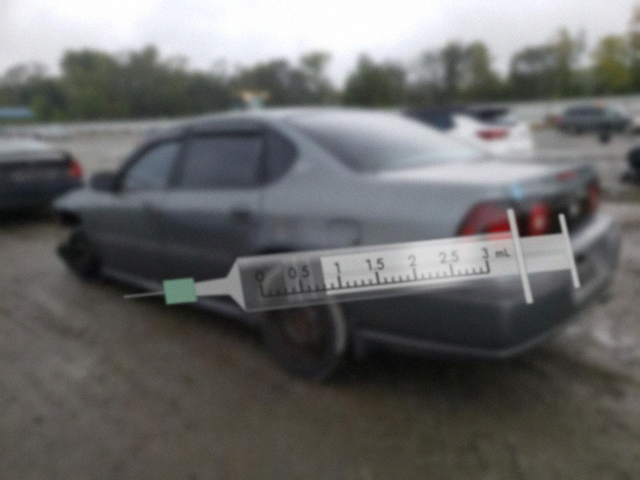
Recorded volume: 0.3mL
